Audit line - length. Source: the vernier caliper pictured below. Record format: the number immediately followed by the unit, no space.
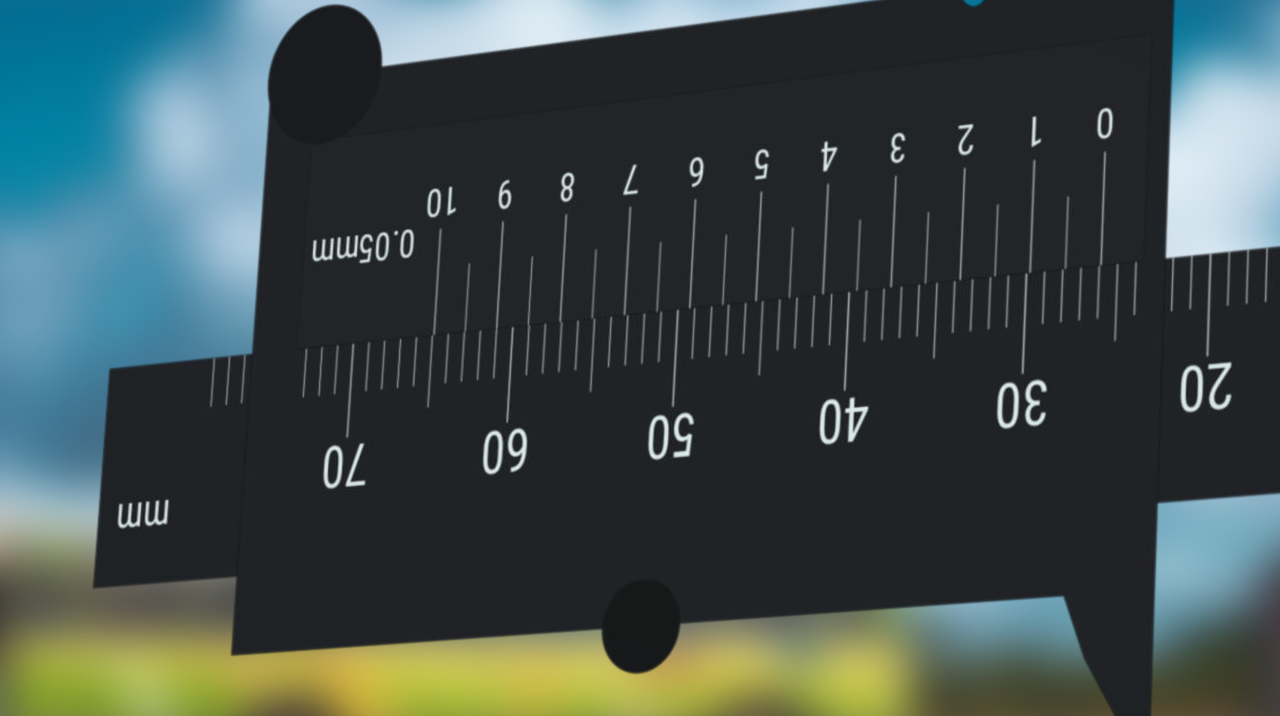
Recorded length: 25.9mm
